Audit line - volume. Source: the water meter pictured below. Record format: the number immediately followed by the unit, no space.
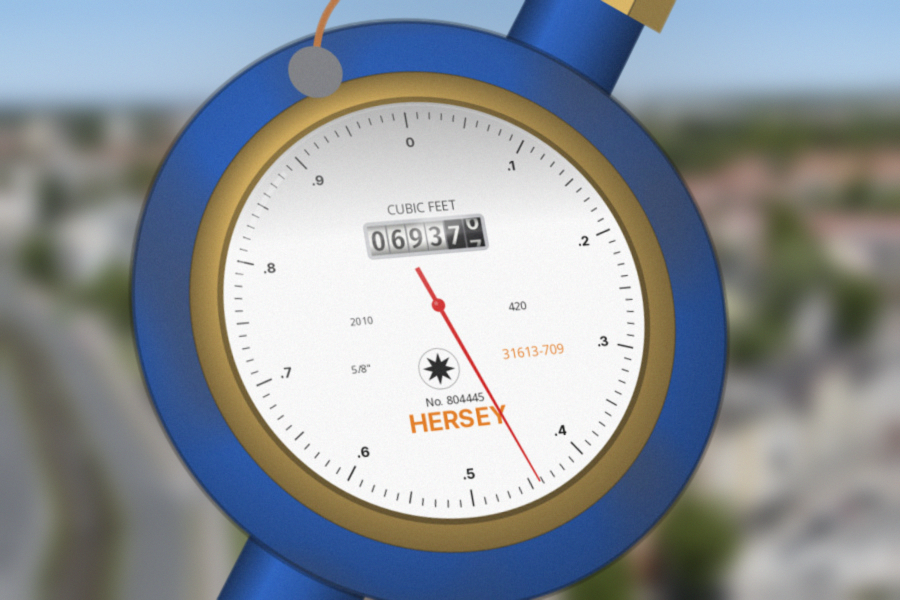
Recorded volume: 69376.44ft³
